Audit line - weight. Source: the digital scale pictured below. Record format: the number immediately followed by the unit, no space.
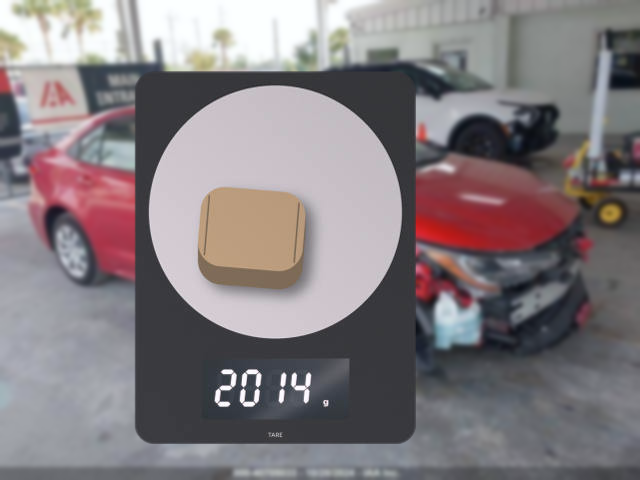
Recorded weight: 2014g
